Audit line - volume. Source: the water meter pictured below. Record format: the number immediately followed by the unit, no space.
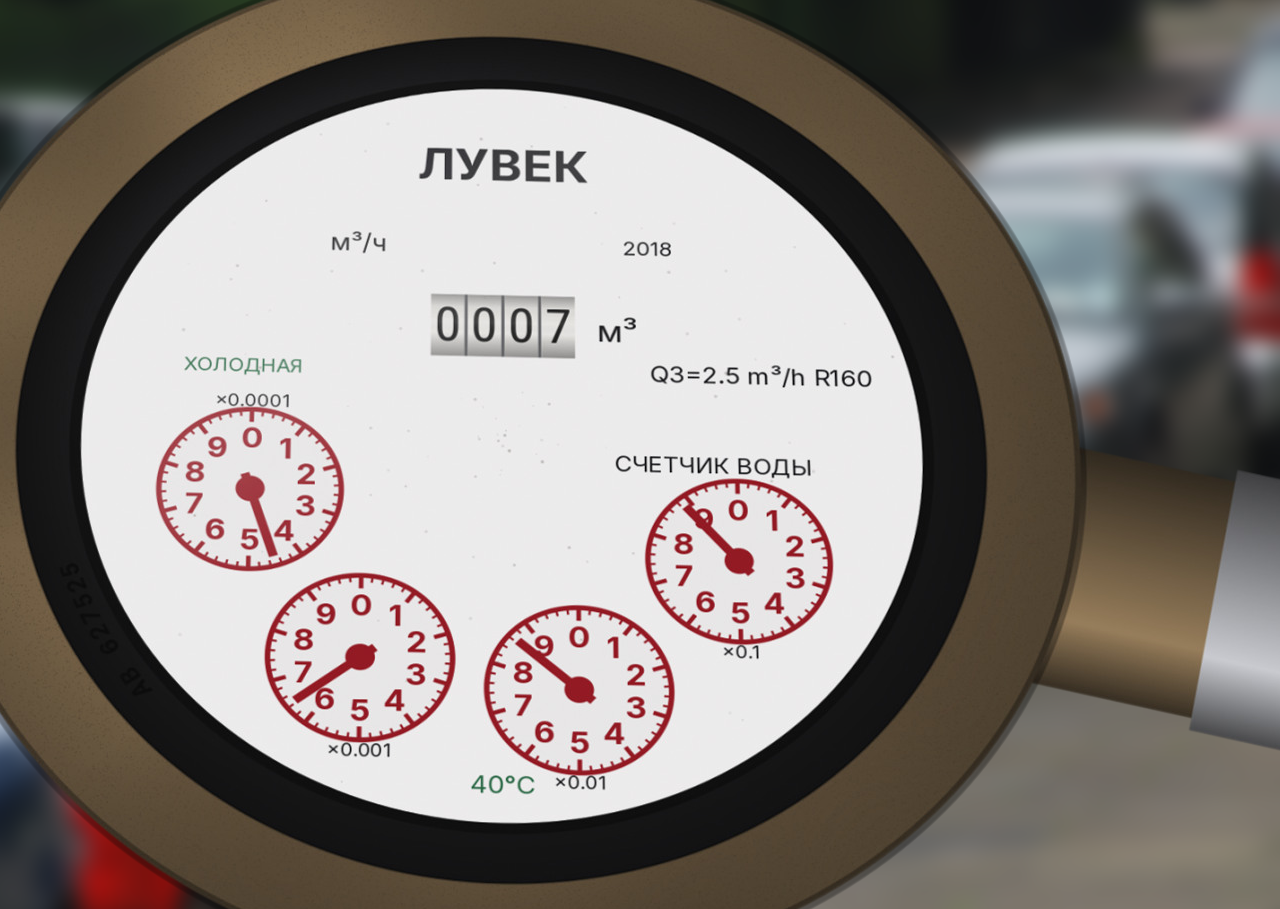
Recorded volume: 7.8864m³
